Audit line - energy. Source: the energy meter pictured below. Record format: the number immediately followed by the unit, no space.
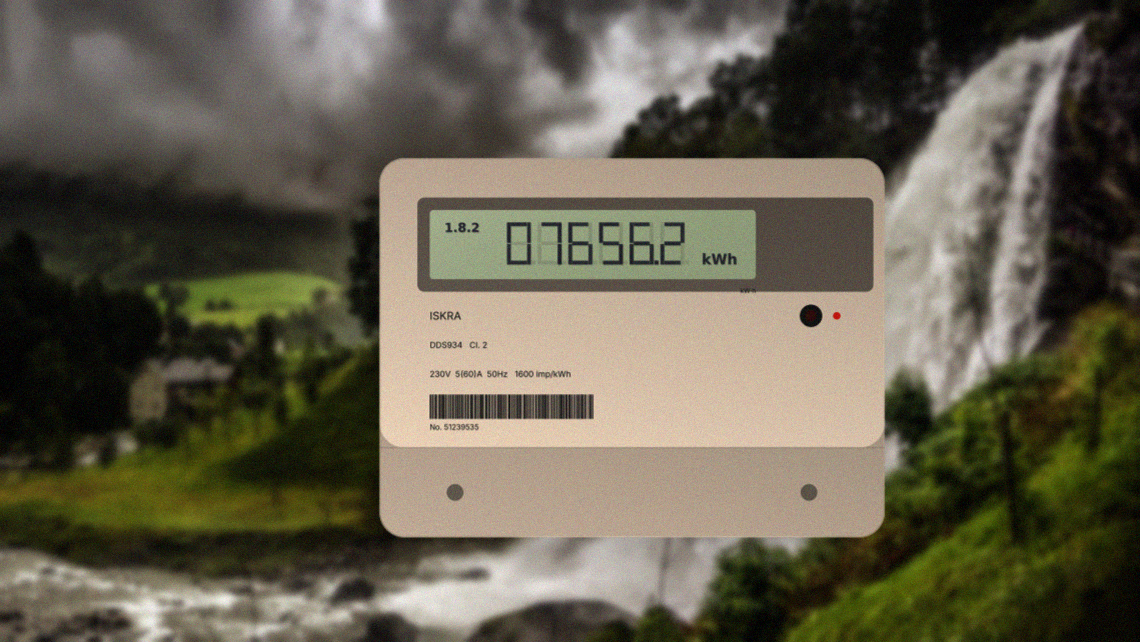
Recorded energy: 7656.2kWh
